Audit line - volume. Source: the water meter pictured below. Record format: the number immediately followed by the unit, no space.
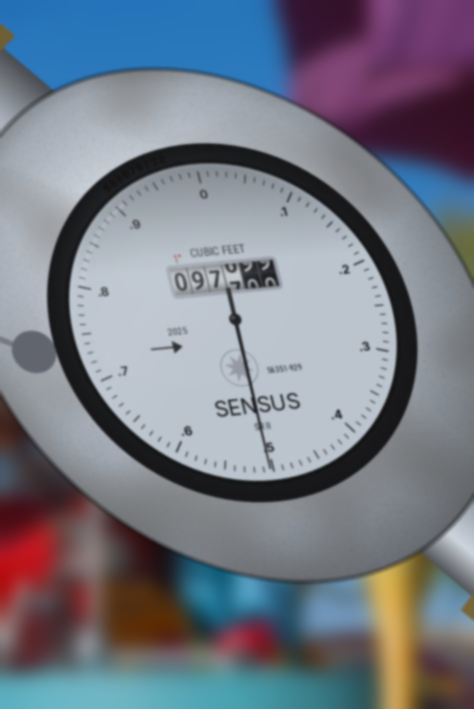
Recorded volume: 97699.50ft³
